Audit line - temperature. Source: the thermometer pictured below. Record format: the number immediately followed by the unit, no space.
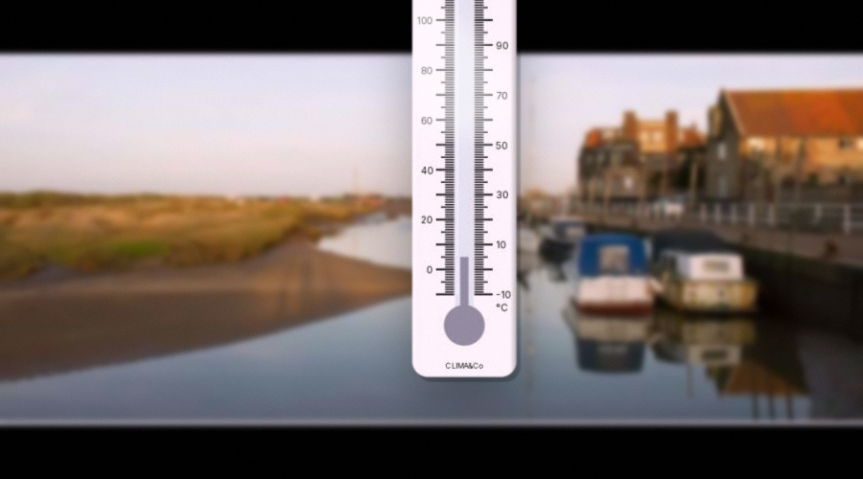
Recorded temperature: 5°C
